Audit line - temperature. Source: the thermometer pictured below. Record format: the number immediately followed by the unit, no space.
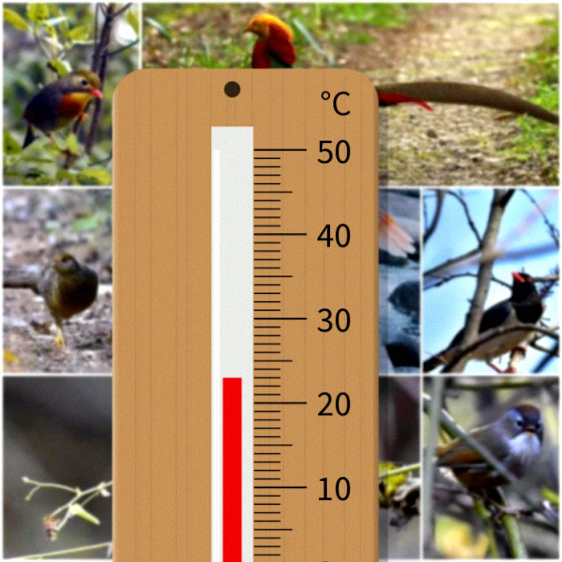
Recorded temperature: 23°C
